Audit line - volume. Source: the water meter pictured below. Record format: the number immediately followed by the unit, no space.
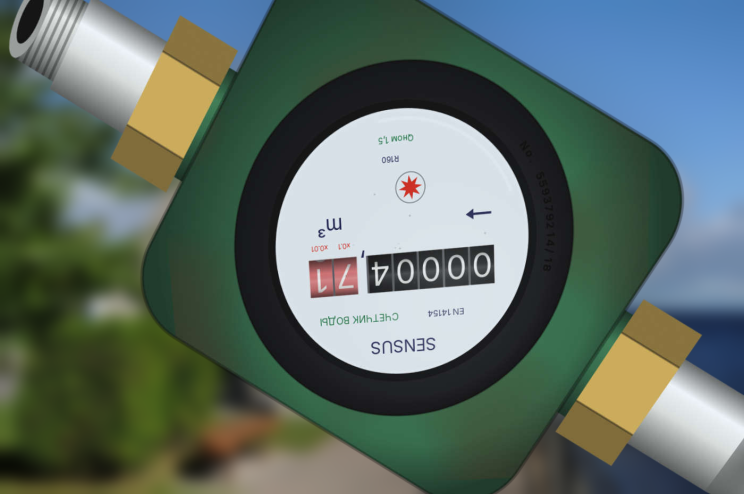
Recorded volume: 4.71m³
